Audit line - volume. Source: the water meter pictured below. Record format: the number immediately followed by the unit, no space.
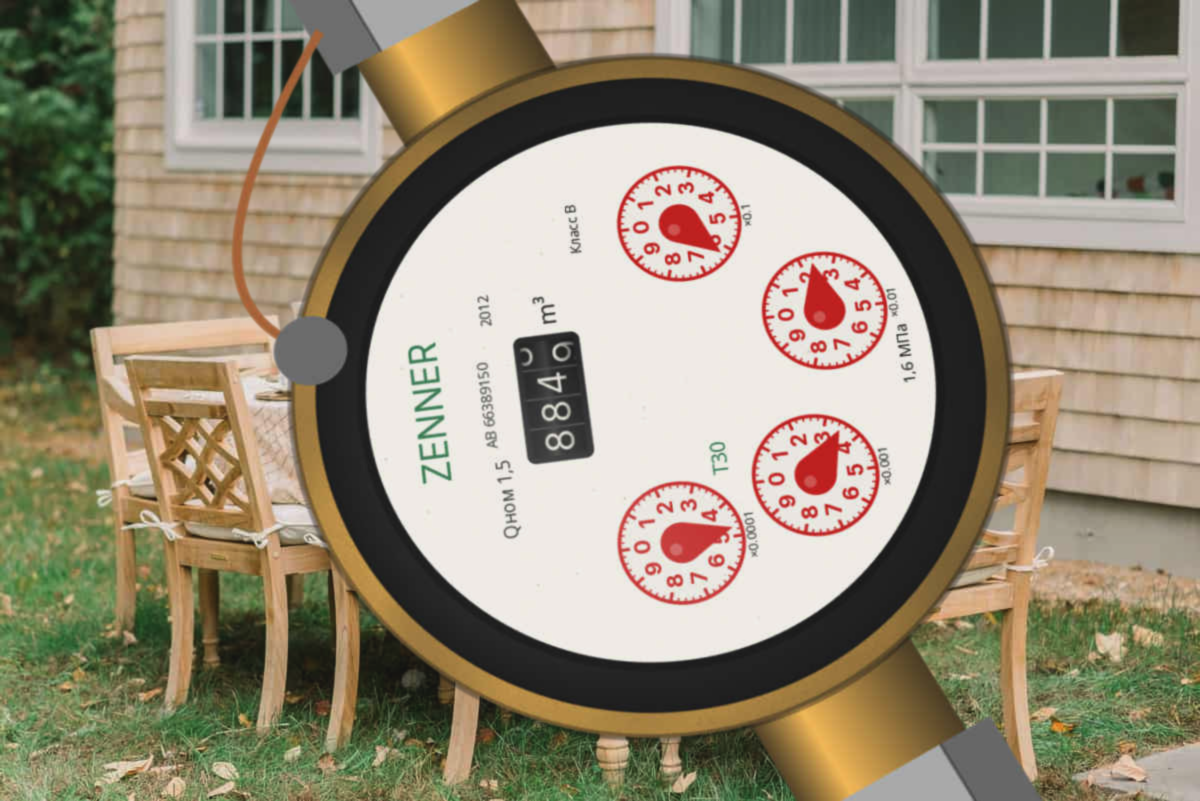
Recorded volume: 8848.6234m³
